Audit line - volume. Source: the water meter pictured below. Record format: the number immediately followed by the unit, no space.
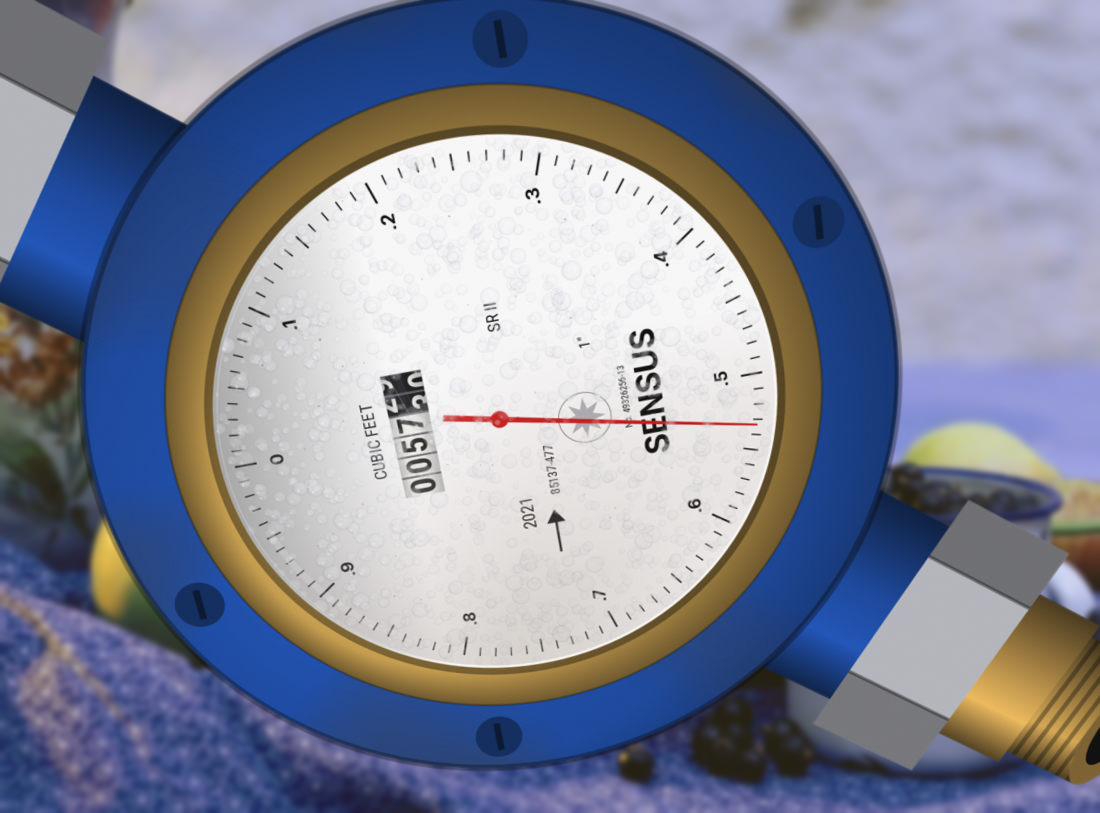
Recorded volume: 5729.53ft³
